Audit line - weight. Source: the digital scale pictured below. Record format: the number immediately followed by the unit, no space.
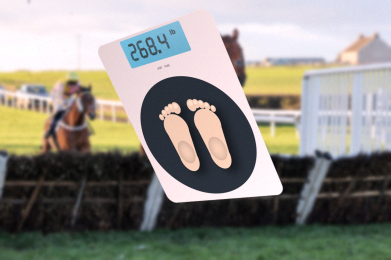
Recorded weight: 268.4lb
